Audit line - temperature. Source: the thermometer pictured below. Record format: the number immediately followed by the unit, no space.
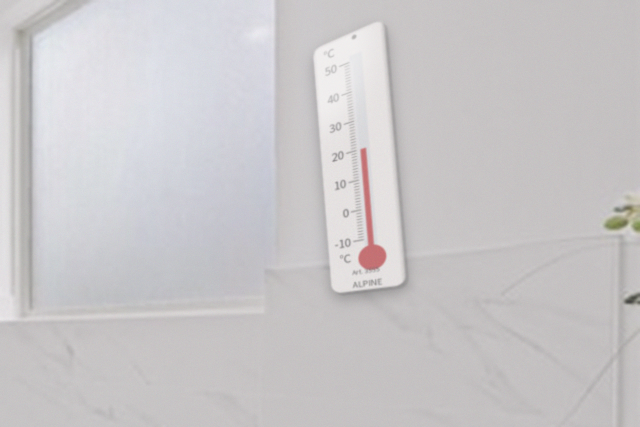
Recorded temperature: 20°C
